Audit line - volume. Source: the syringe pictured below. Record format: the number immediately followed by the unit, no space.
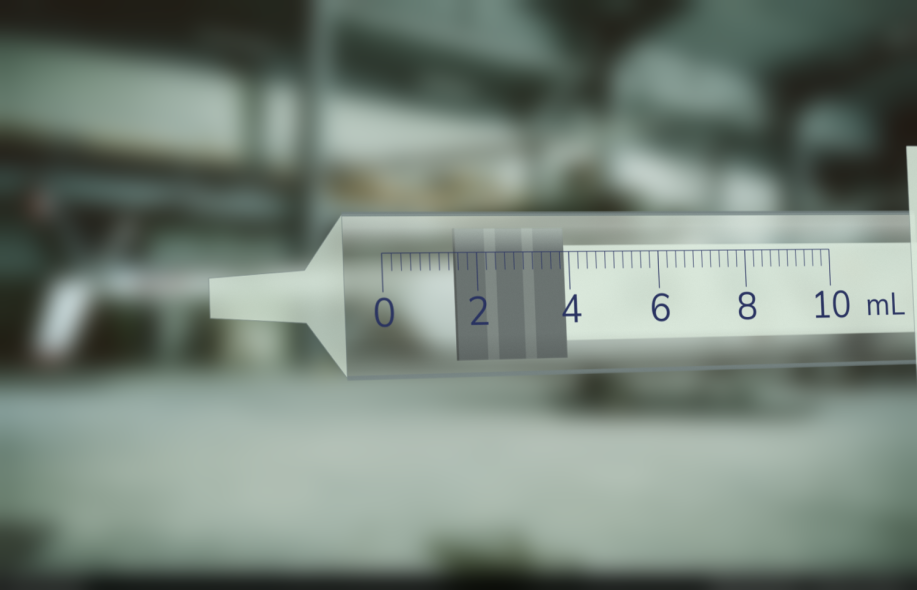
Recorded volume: 1.5mL
